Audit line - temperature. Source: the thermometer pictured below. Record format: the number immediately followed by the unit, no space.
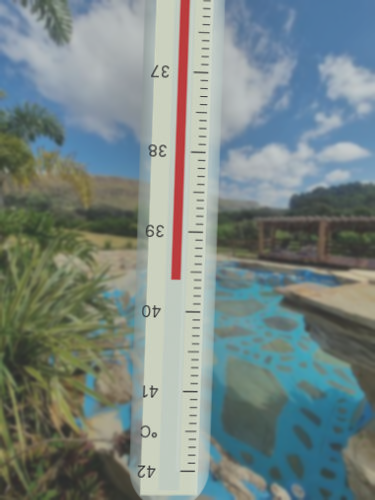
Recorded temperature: 39.6°C
